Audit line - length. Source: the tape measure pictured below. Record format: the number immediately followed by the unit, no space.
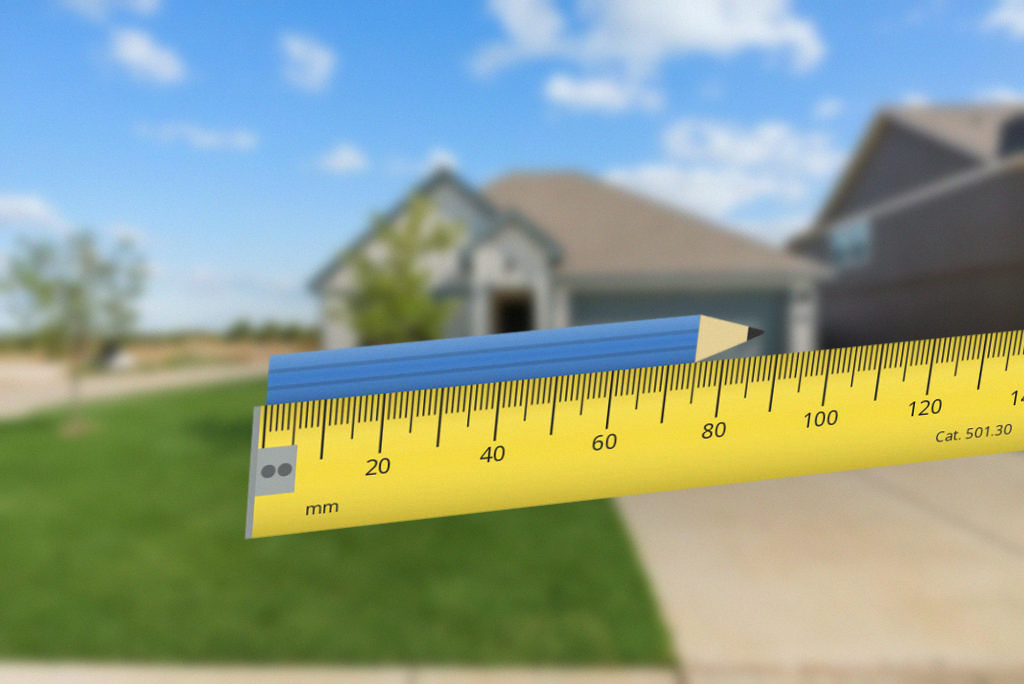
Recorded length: 87mm
